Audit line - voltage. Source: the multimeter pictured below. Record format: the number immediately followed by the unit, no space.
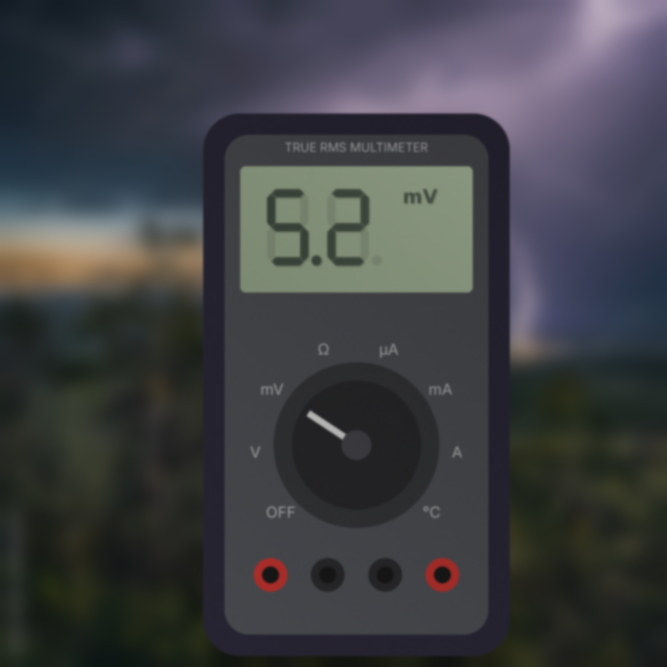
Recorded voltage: 5.2mV
